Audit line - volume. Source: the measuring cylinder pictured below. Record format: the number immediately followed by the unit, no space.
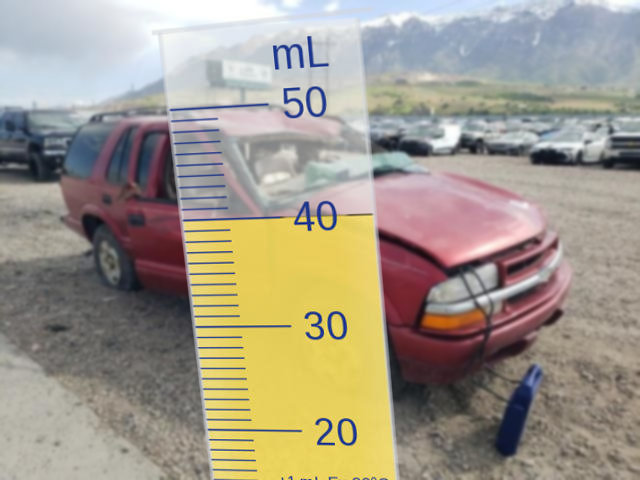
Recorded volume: 40mL
